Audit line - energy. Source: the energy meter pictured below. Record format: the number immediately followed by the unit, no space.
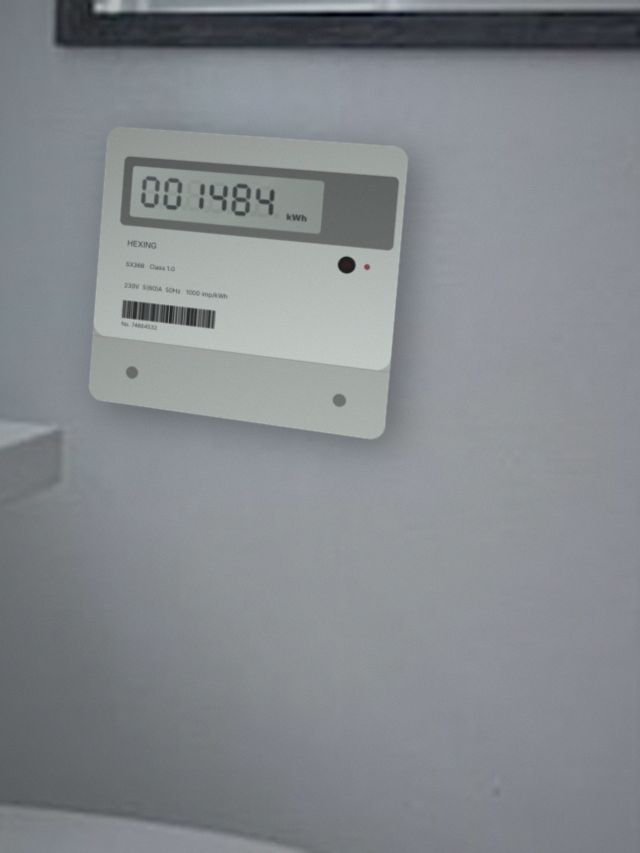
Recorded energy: 1484kWh
